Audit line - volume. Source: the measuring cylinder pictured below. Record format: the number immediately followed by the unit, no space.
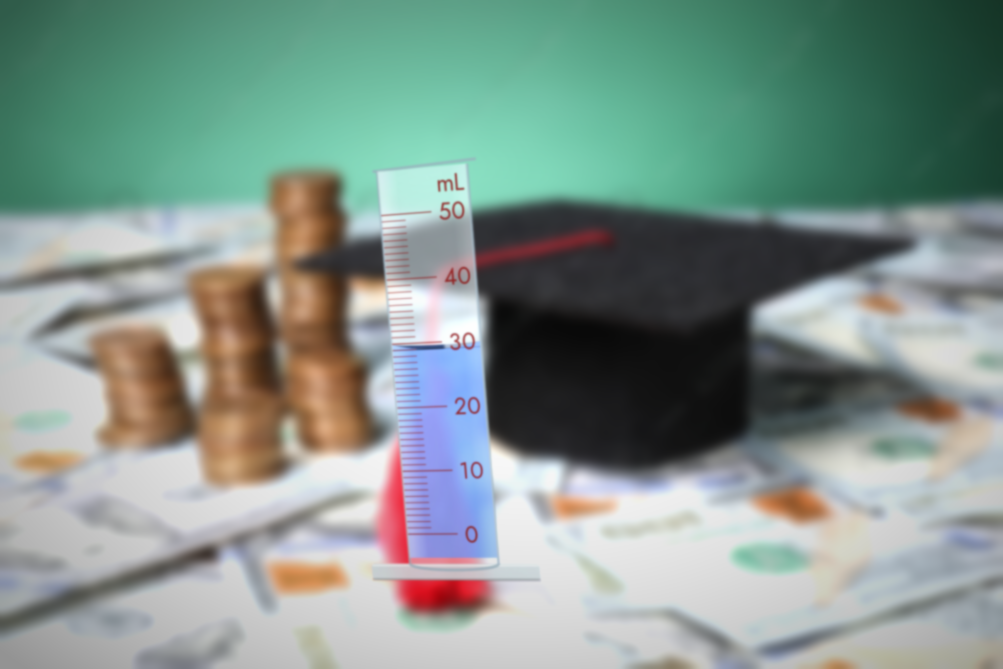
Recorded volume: 29mL
